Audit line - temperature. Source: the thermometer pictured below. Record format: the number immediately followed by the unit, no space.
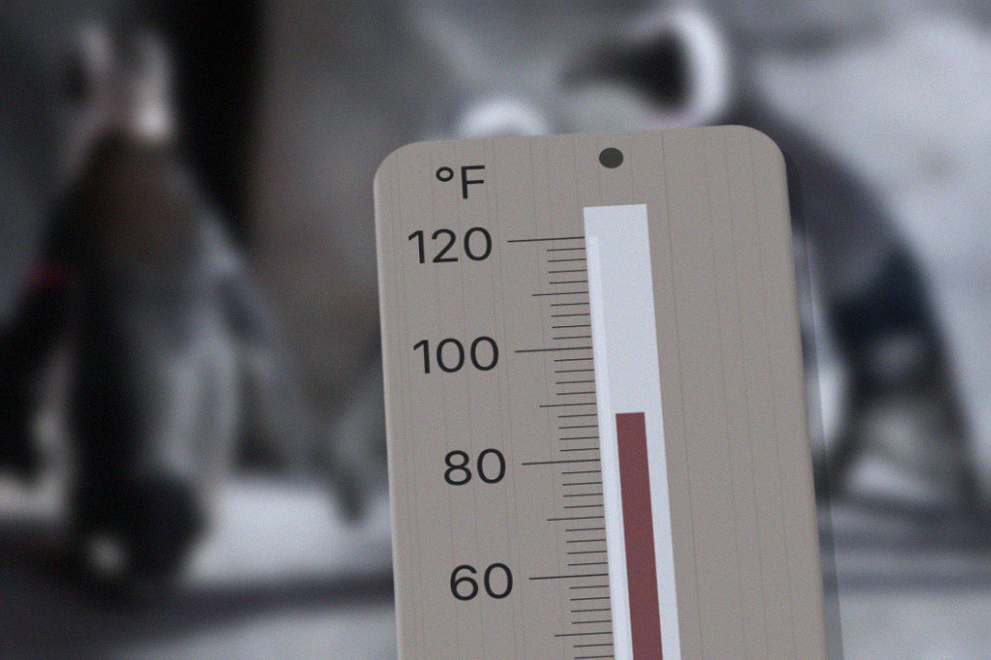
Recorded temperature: 88°F
